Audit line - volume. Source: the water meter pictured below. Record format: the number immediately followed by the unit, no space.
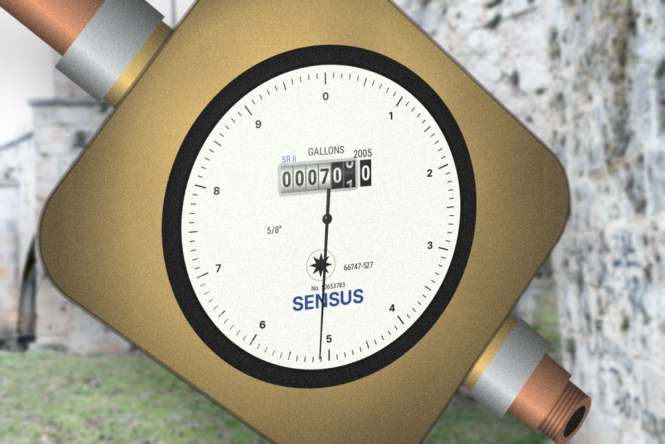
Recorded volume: 7005.1gal
